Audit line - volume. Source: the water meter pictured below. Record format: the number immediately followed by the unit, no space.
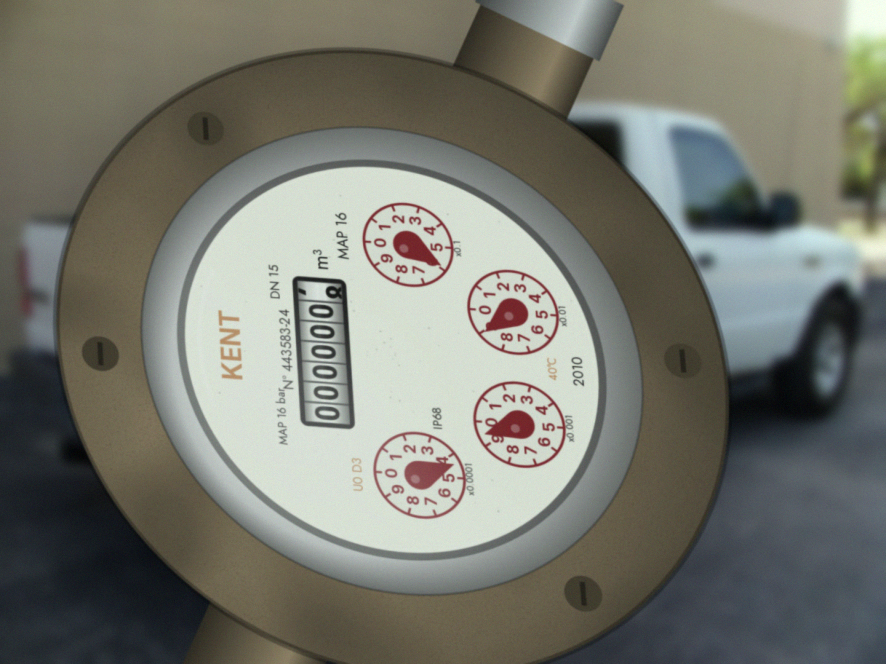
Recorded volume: 7.5894m³
